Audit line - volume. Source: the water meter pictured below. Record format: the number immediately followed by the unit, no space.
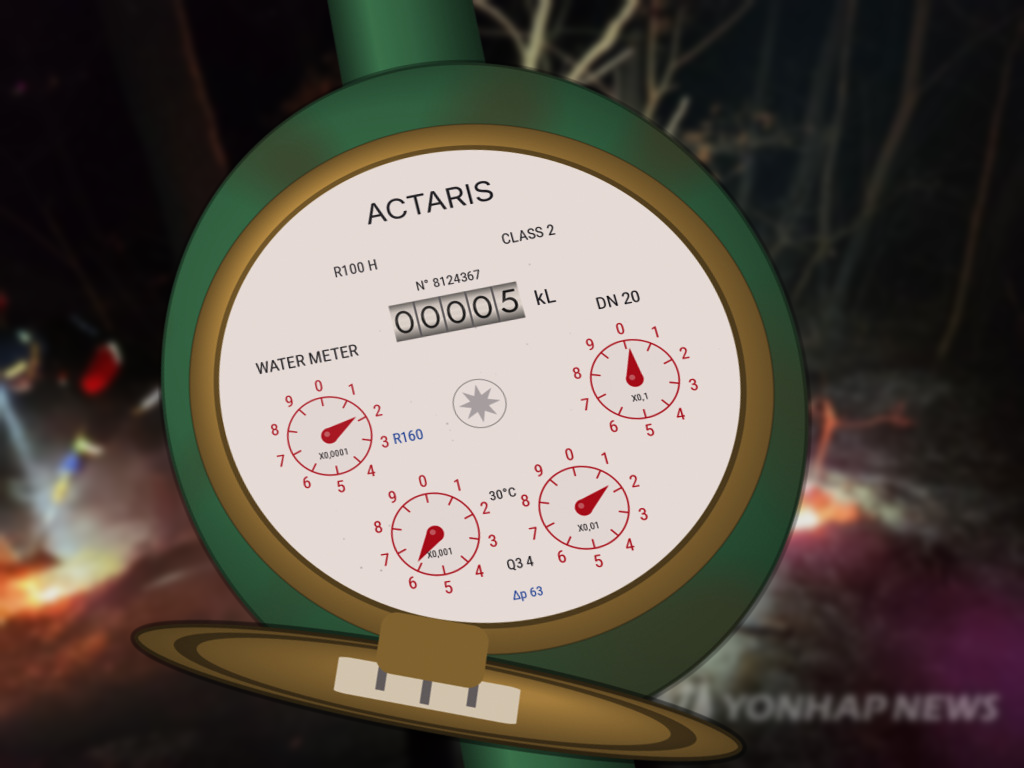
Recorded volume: 5.0161kL
